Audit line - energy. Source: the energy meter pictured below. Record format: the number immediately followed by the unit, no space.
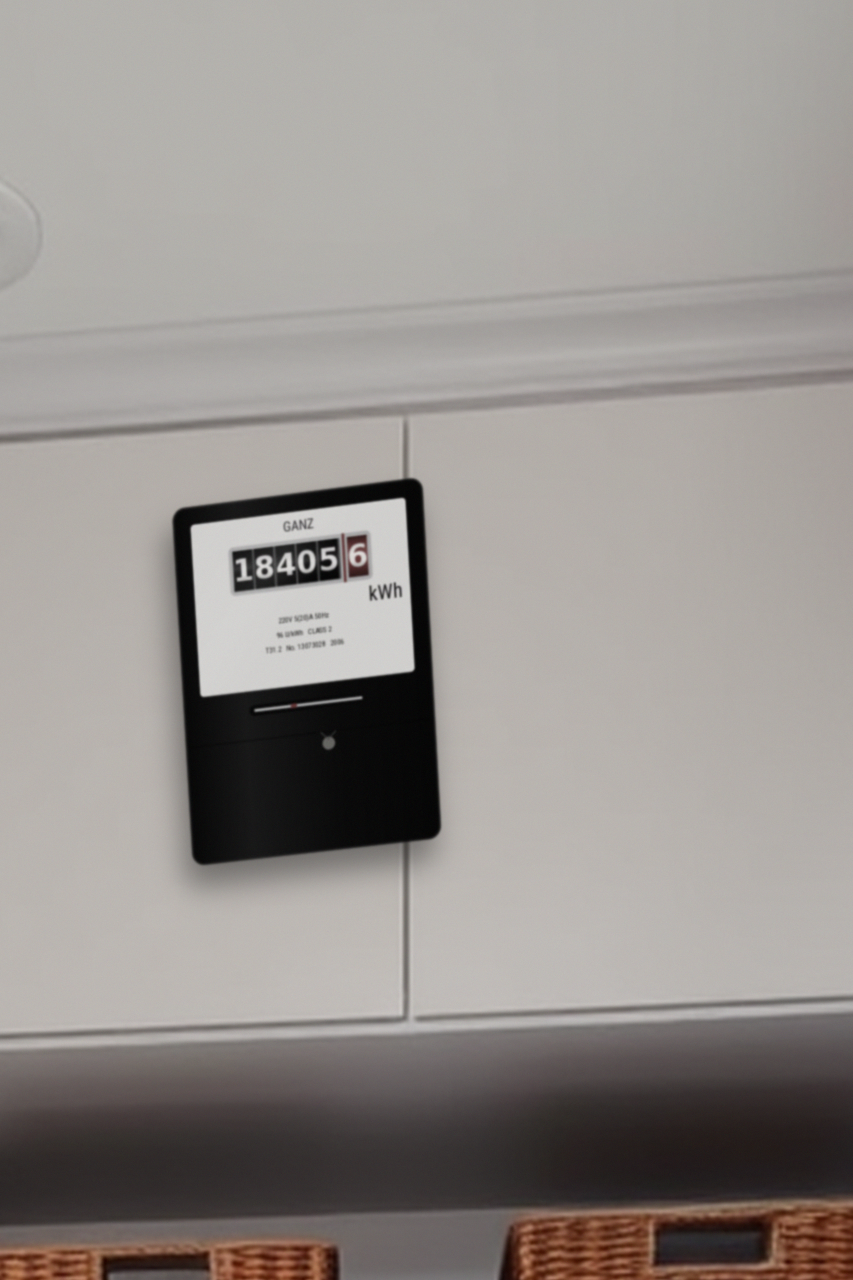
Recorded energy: 18405.6kWh
